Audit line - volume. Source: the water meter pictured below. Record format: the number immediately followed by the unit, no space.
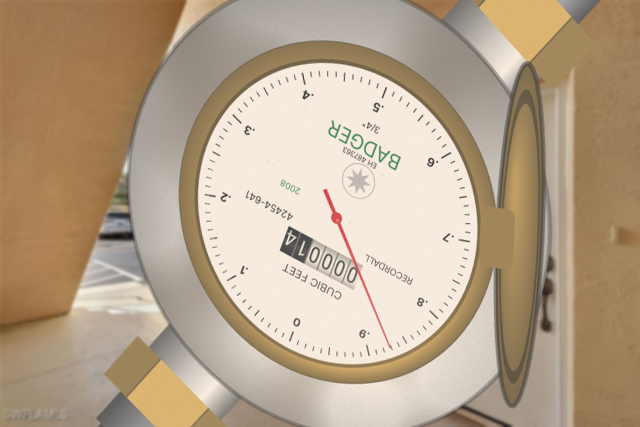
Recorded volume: 13.87ft³
